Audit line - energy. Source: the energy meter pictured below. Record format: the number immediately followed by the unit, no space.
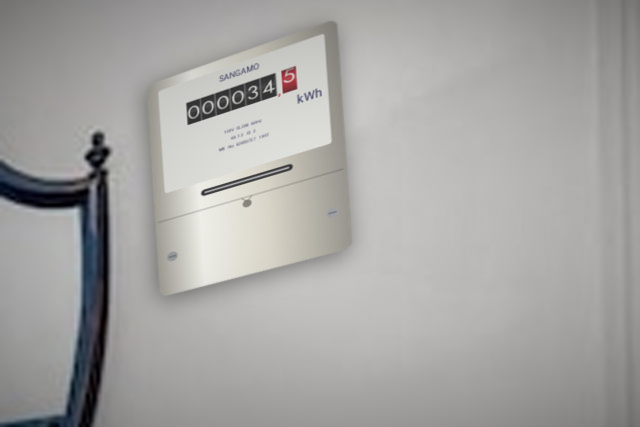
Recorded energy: 34.5kWh
